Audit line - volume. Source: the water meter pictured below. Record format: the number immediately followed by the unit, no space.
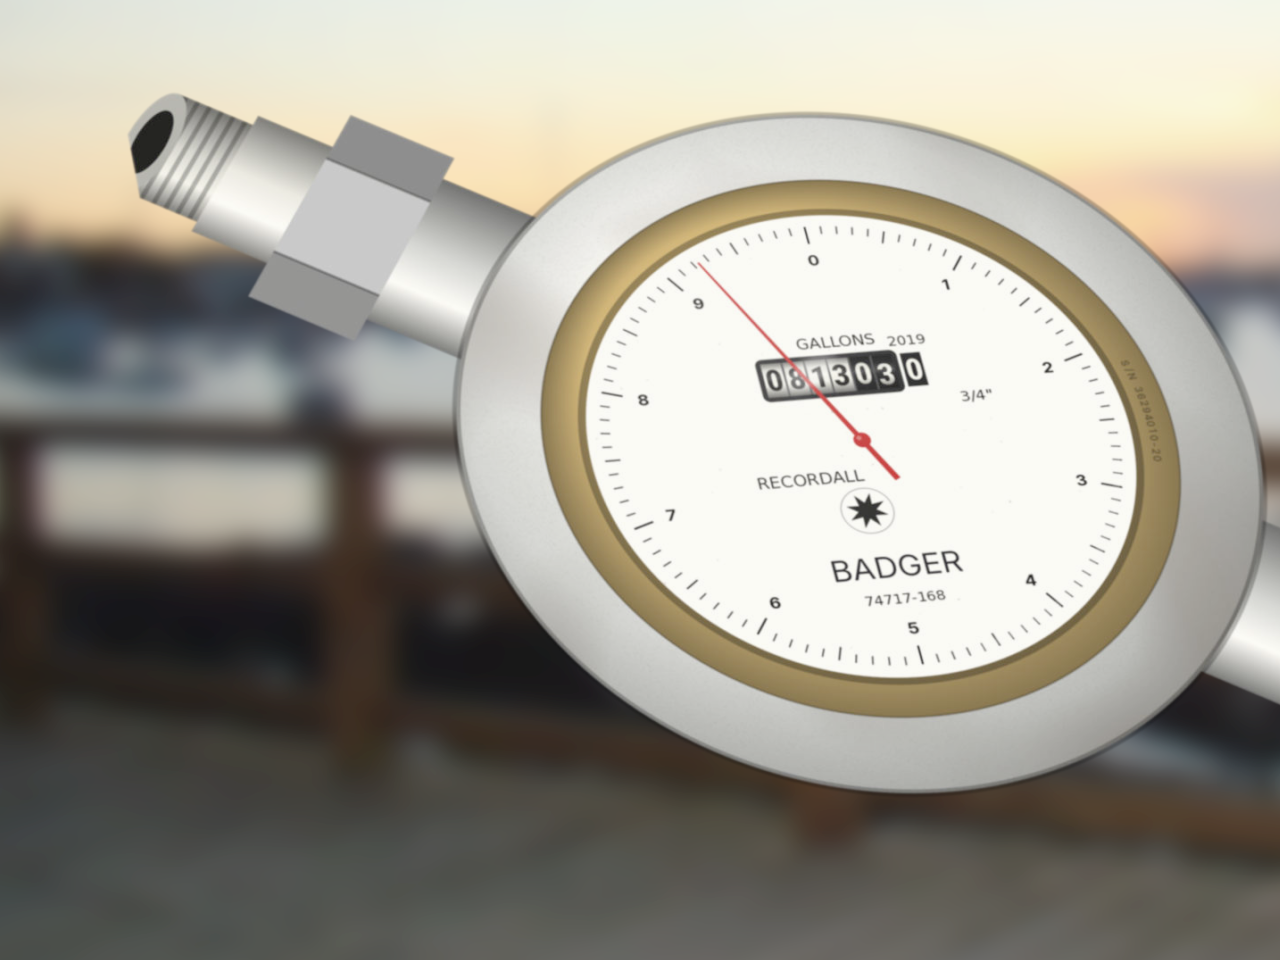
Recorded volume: 813029.2gal
